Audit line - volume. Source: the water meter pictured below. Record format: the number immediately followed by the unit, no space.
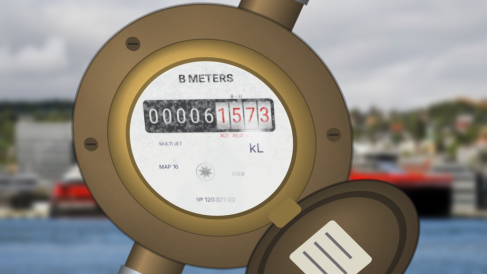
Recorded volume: 6.1573kL
